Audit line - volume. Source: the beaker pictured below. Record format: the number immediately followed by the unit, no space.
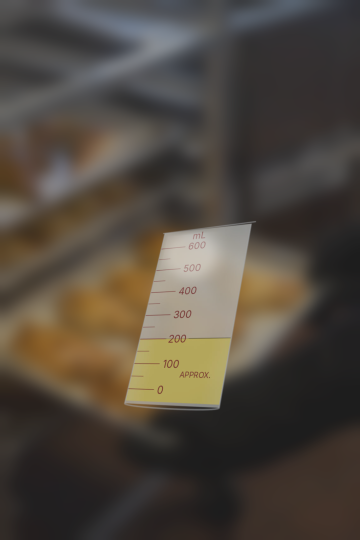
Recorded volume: 200mL
